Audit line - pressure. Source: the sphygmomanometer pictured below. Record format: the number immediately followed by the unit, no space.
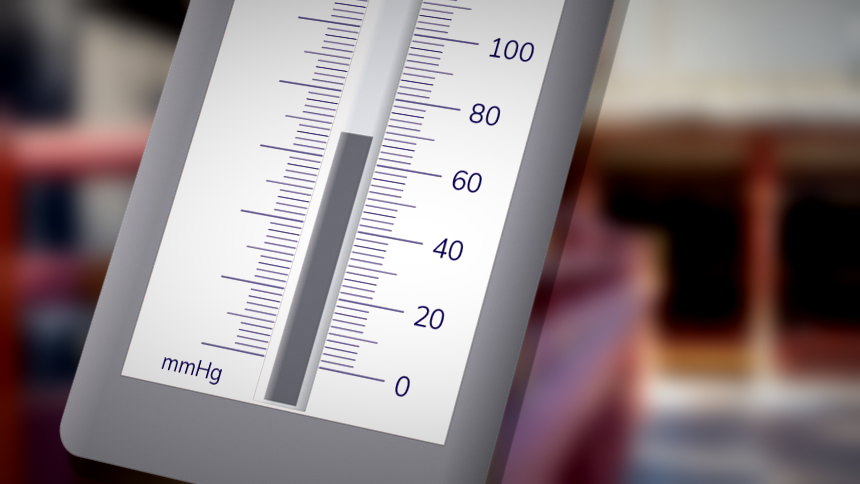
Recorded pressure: 68mmHg
